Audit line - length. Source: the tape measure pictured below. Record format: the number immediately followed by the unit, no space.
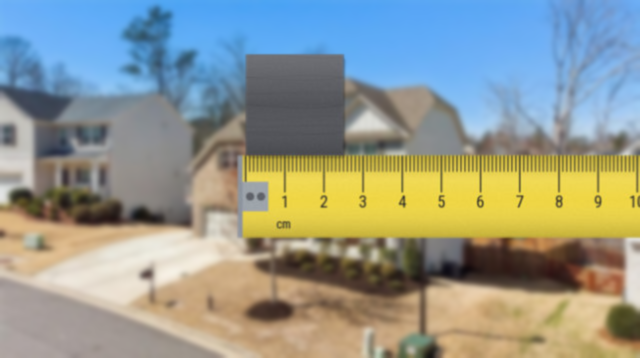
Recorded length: 2.5cm
